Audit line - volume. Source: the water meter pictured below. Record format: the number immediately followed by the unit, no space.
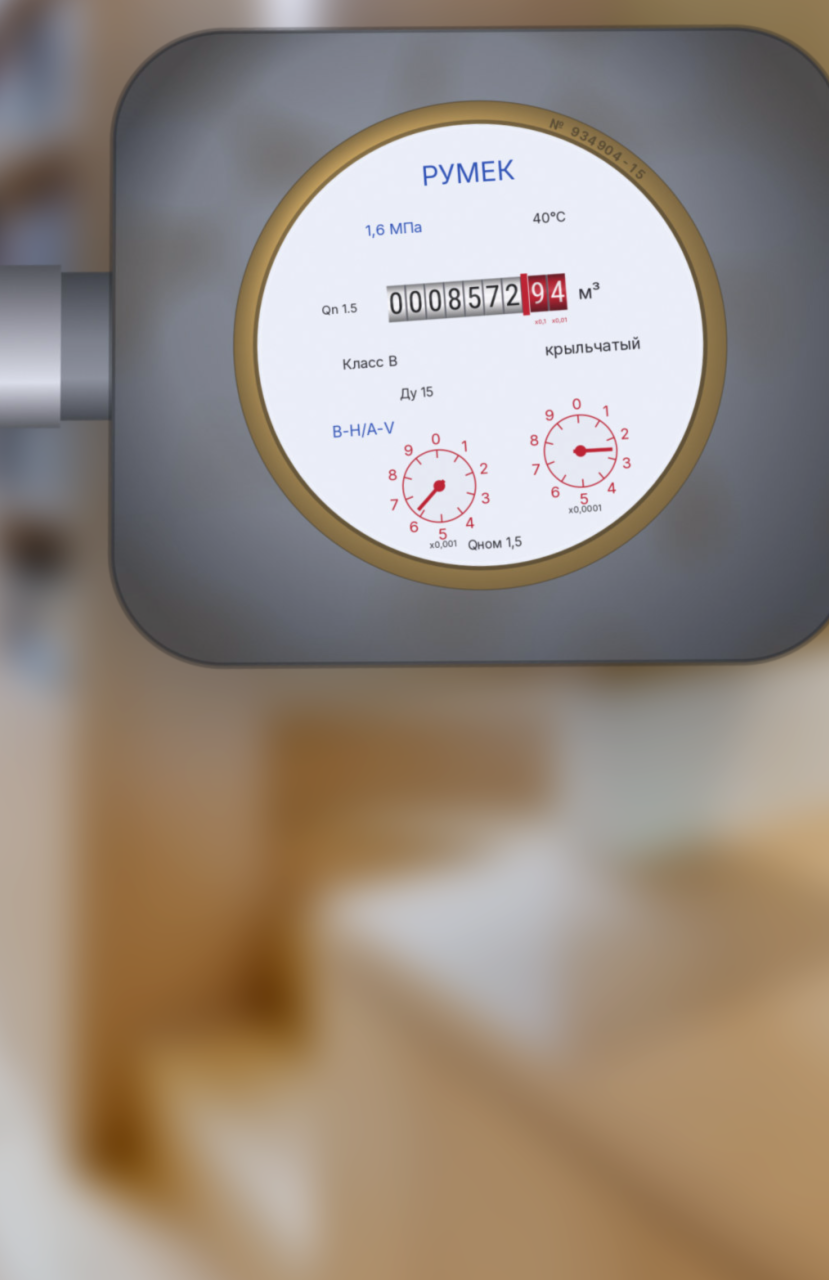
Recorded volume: 8572.9462m³
